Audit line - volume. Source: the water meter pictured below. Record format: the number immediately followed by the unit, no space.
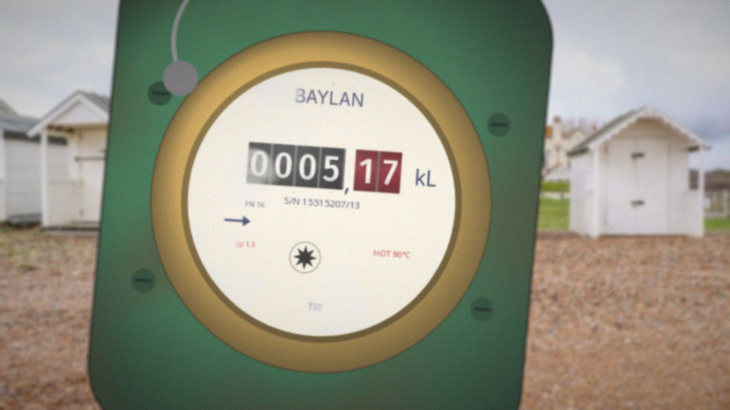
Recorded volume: 5.17kL
